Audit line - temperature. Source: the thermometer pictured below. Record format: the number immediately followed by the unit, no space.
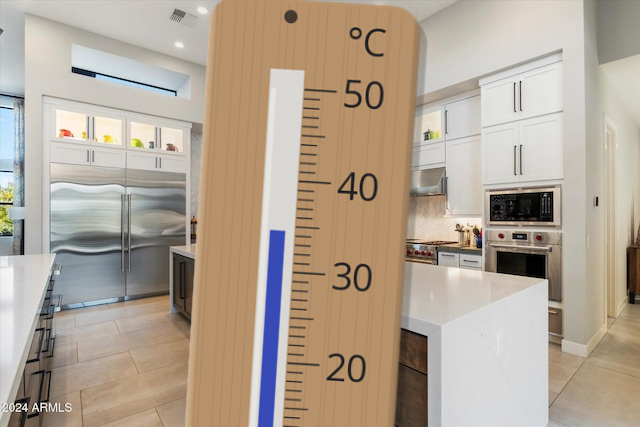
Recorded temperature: 34.5°C
